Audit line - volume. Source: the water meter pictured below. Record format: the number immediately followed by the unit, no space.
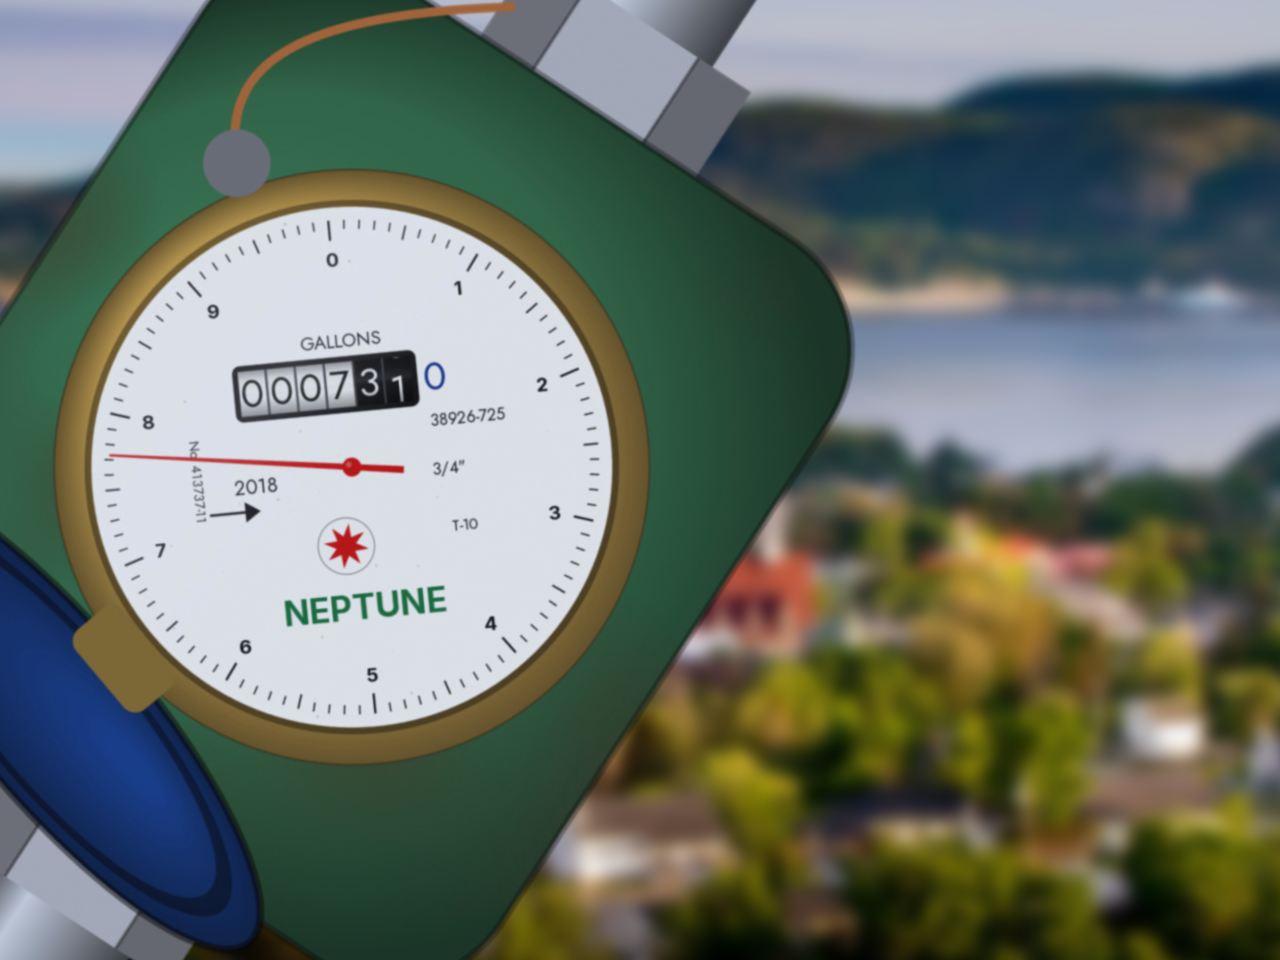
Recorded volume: 7307.7gal
